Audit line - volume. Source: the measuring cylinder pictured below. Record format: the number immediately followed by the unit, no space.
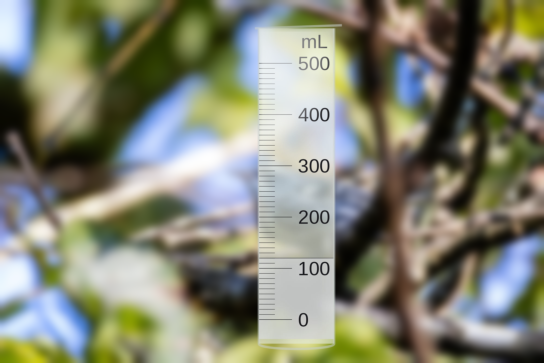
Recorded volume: 120mL
